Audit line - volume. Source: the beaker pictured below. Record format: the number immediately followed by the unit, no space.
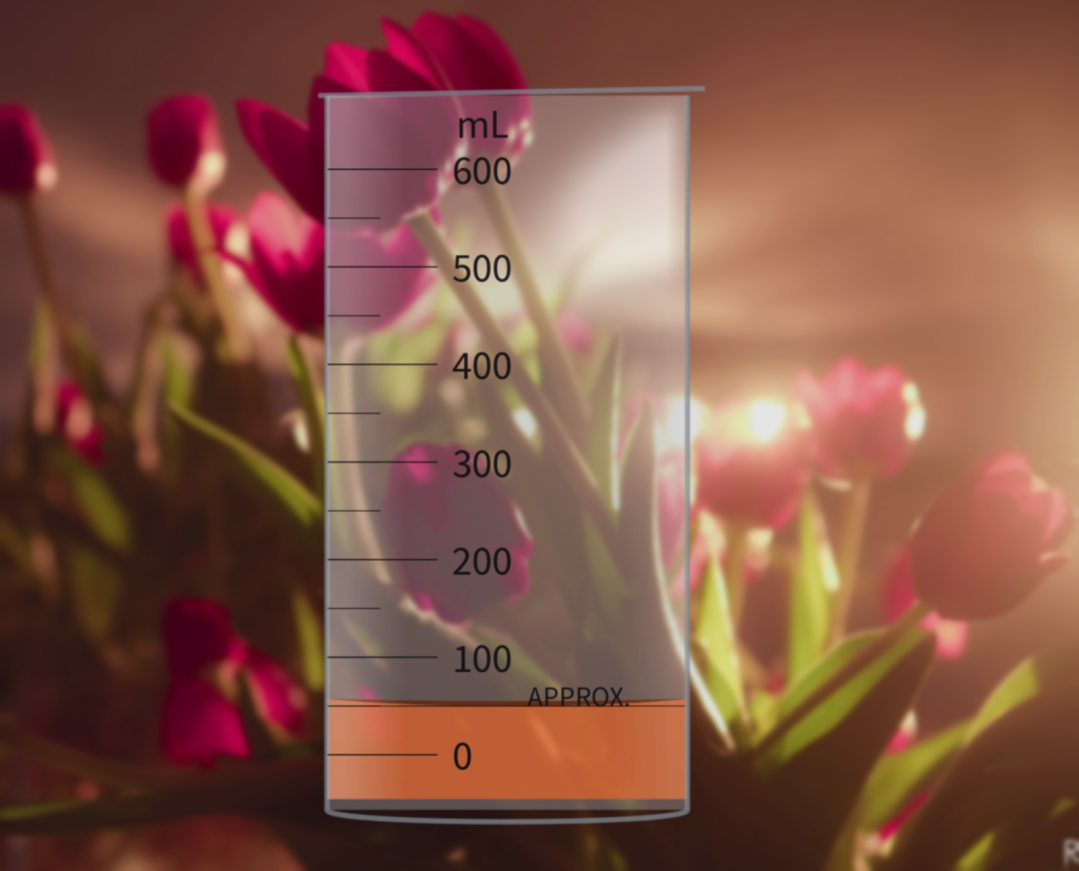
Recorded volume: 50mL
